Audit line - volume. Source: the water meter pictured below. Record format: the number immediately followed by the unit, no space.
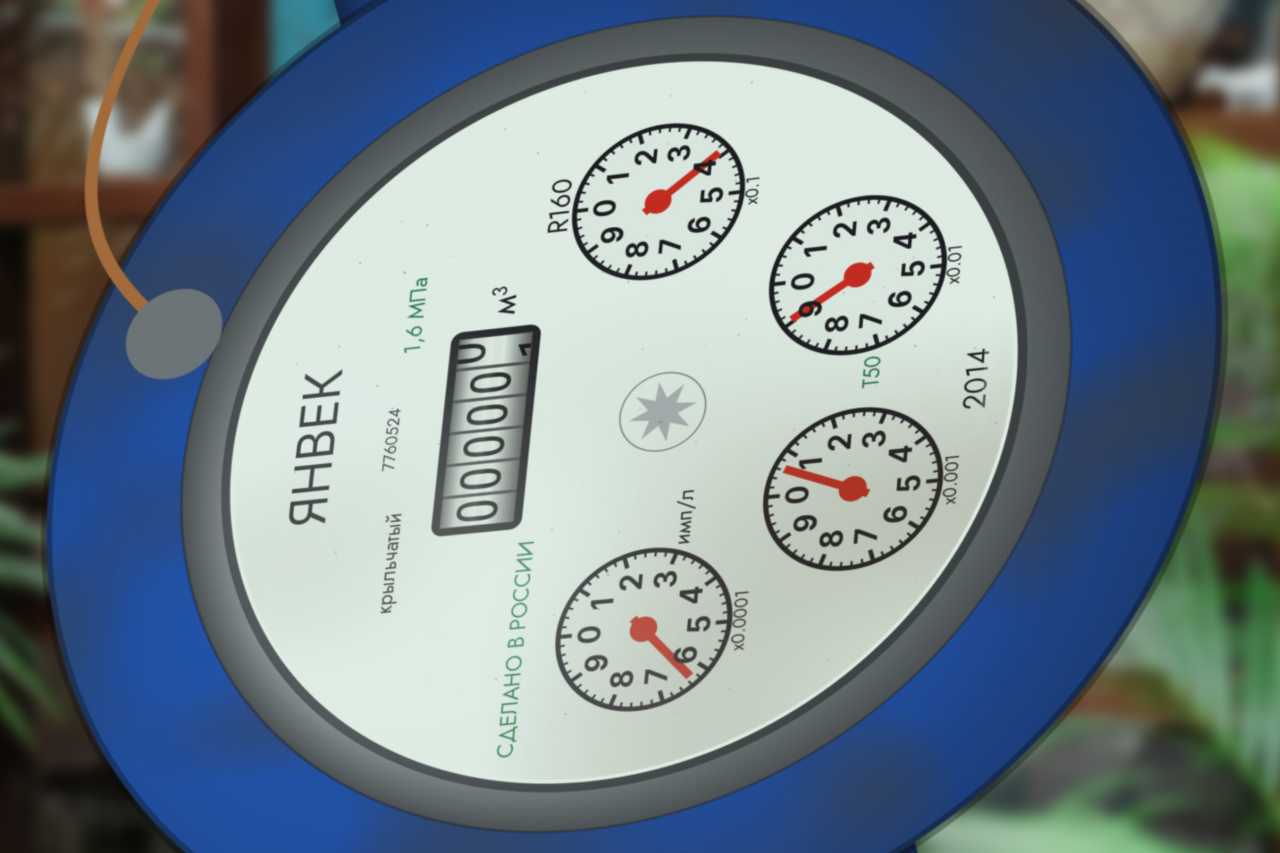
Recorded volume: 0.3906m³
